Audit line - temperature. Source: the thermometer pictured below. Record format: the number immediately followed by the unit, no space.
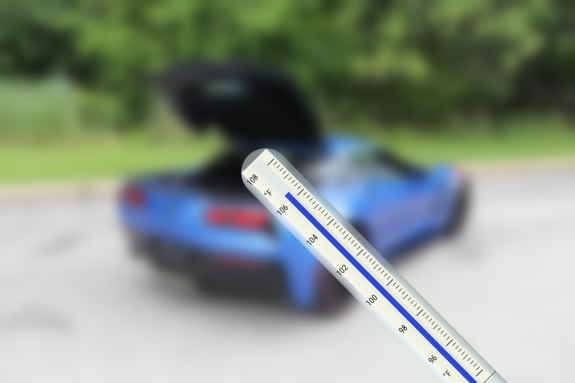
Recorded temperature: 106.4°F
